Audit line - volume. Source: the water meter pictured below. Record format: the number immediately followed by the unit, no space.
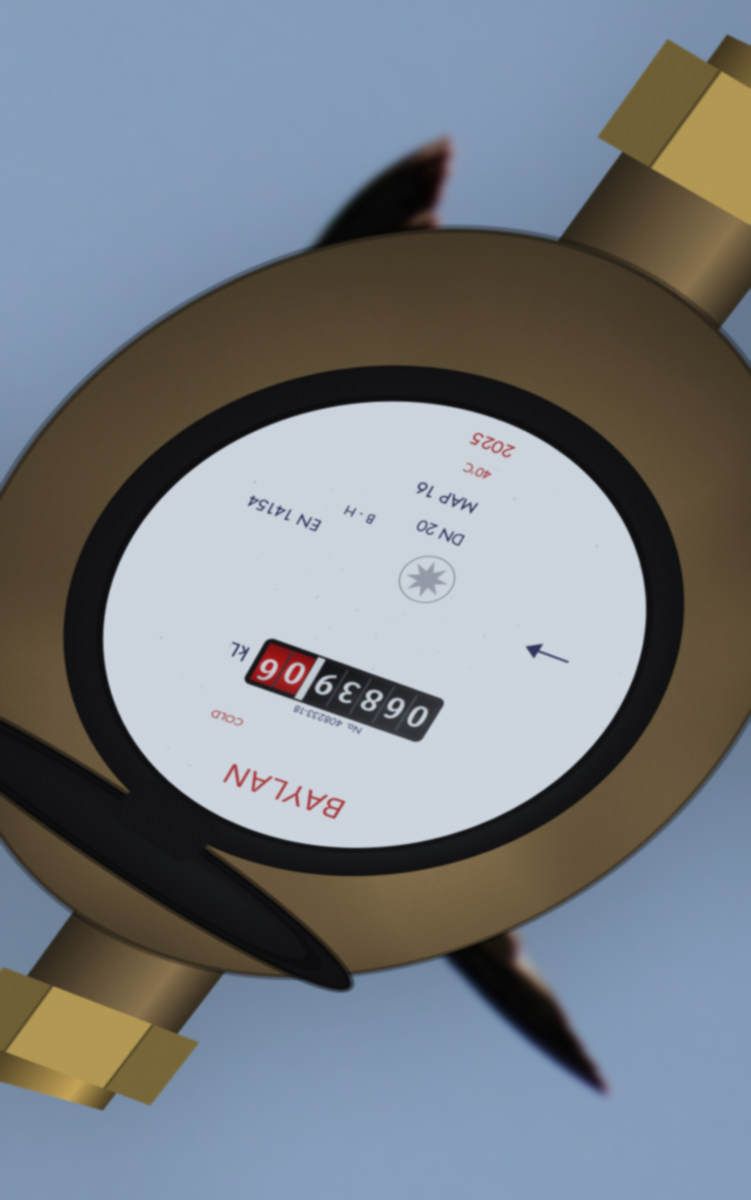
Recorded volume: 6839.06kL
